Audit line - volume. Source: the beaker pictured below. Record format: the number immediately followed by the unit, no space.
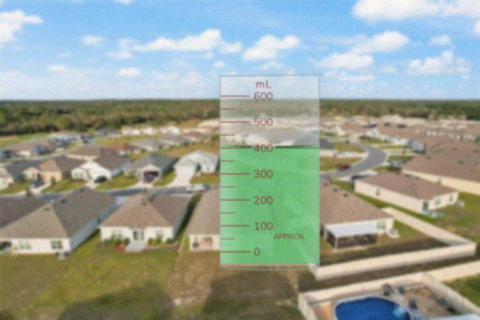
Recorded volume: 400mL
